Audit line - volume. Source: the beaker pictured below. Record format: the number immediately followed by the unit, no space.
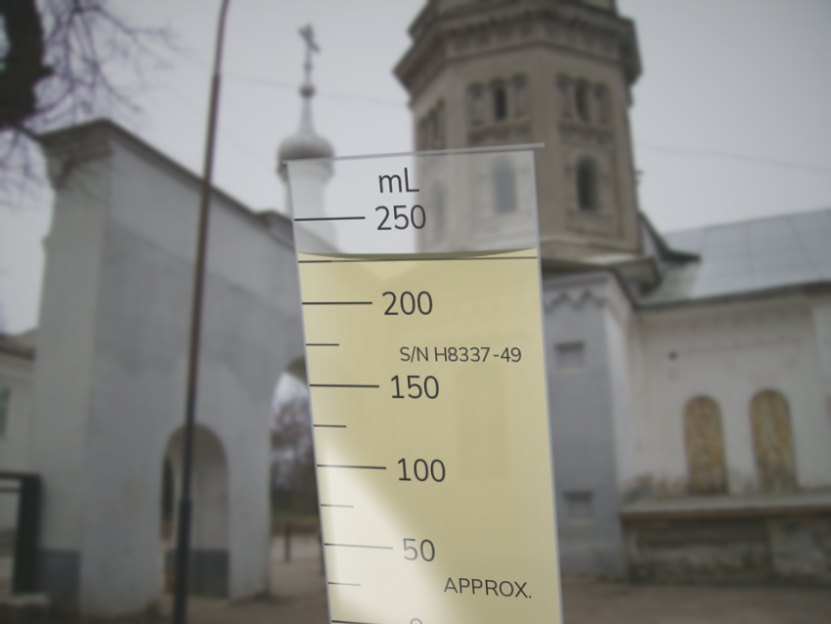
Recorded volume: 225mL
